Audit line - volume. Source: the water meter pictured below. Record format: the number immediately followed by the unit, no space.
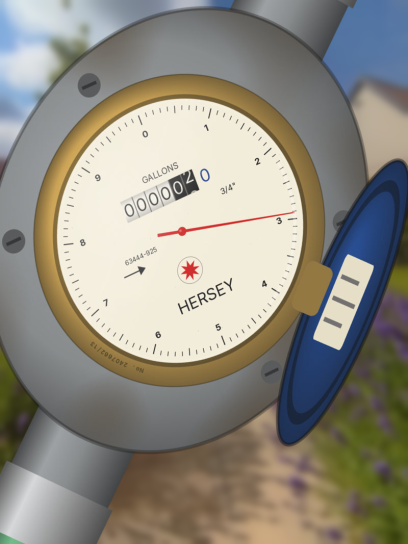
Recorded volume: 22.9gal
